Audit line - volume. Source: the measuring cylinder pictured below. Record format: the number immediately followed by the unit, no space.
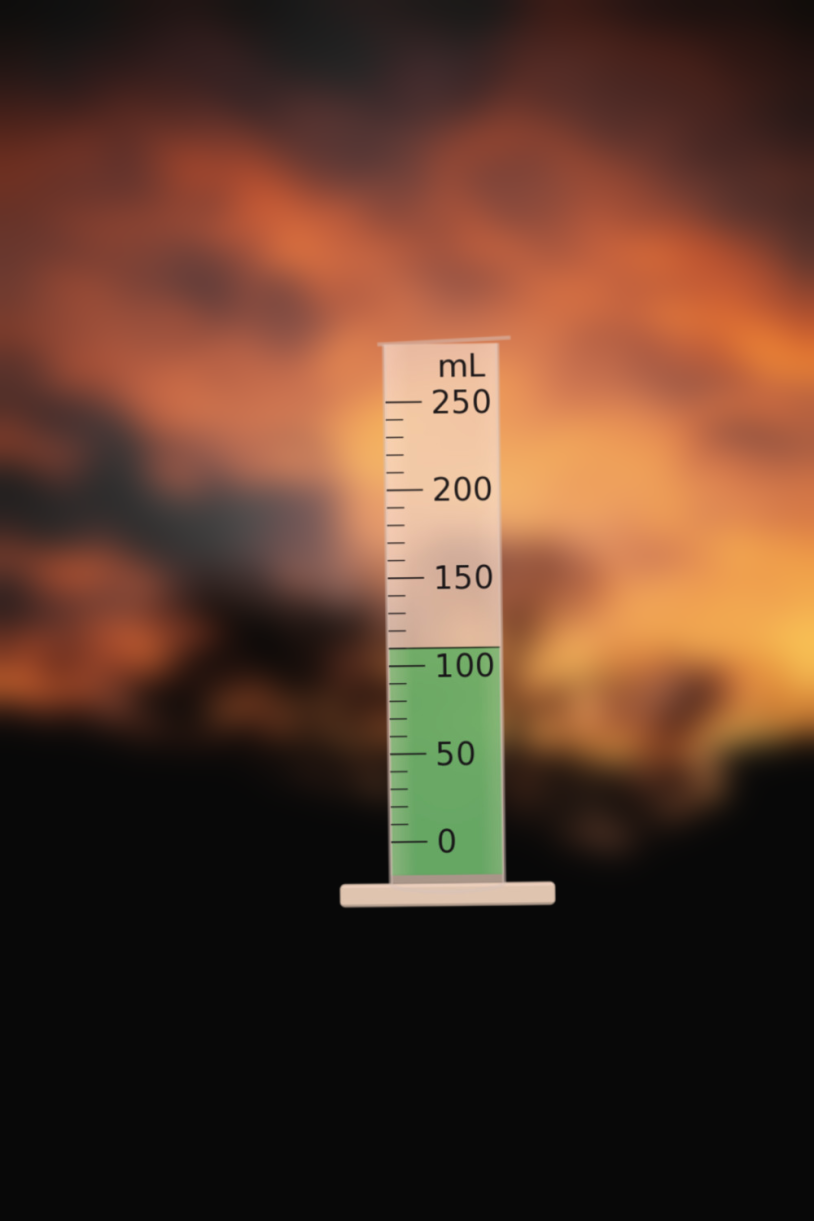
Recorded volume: 110mL
